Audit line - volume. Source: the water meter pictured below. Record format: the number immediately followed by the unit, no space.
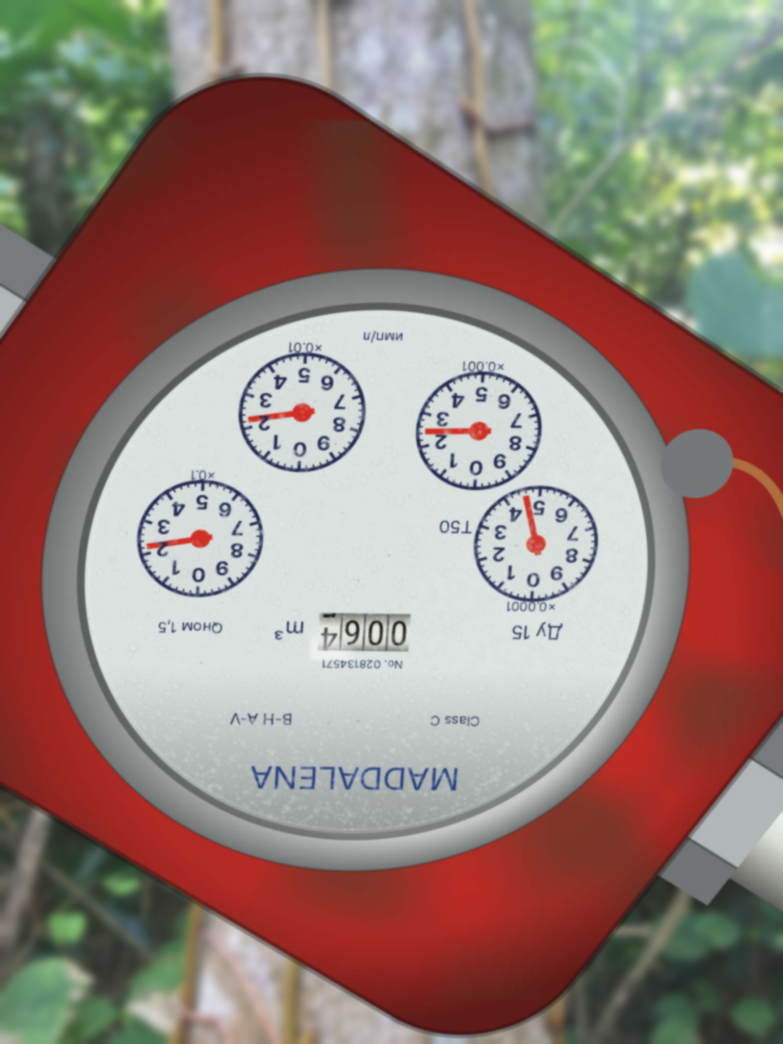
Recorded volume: 64.2224m³
